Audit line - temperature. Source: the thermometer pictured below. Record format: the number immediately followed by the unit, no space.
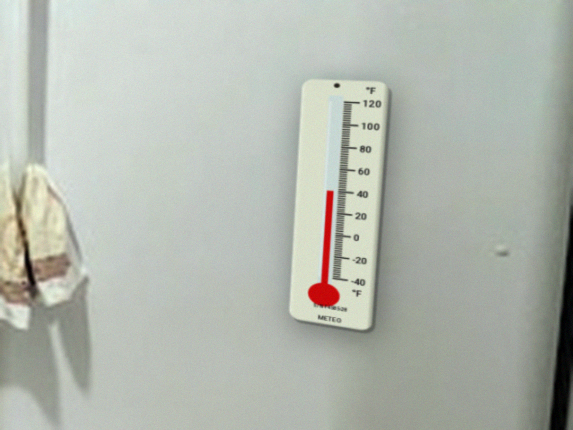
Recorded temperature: 40°F
